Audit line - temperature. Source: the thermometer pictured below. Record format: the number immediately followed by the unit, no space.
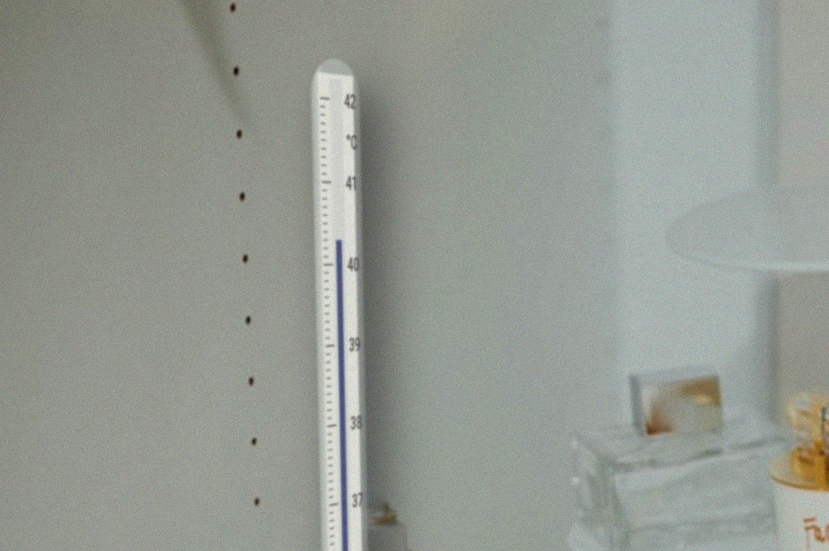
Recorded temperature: 40.3°C
